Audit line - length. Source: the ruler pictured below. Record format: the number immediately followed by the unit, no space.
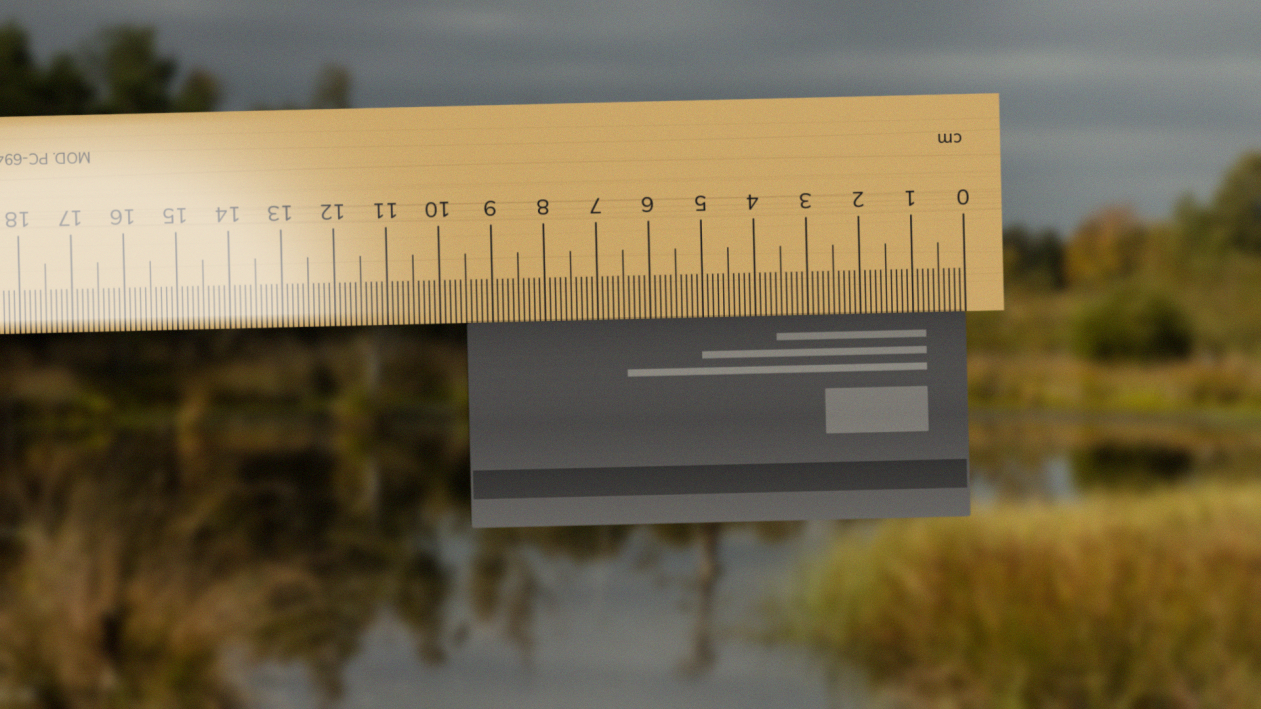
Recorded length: 9.5cm
